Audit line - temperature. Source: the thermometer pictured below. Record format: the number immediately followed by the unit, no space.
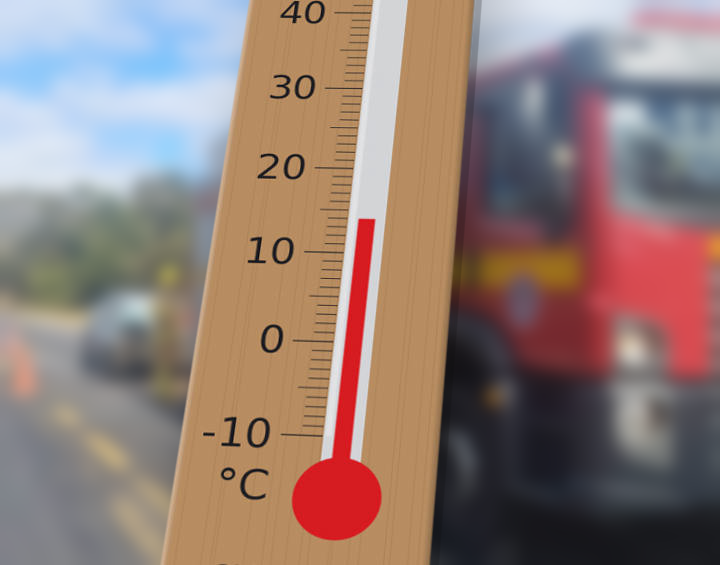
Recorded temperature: 14°C
